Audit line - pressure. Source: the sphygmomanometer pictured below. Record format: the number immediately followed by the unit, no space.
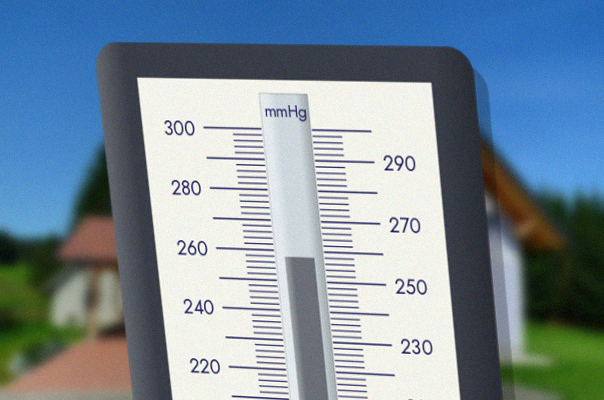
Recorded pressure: 258mmHg
